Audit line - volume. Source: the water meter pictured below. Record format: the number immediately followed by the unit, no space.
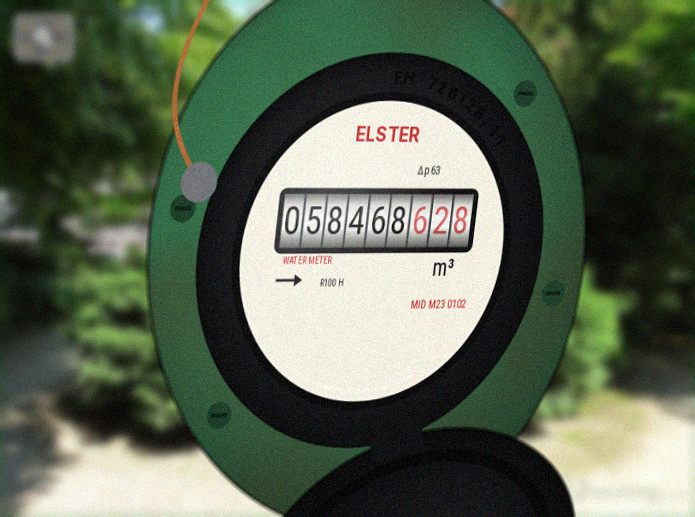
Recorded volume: 58468.628m³
